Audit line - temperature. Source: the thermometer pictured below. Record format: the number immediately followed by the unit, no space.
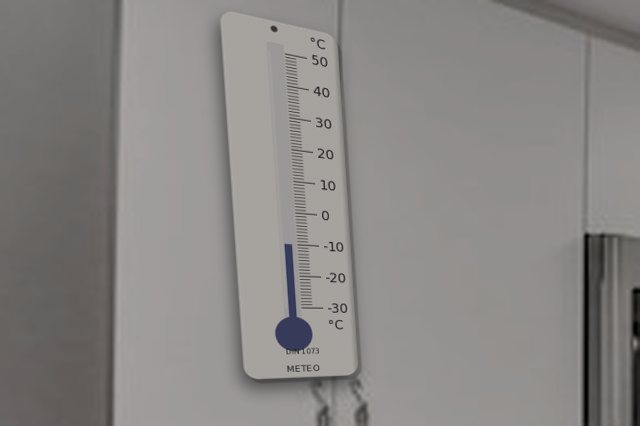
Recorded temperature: -10°C
